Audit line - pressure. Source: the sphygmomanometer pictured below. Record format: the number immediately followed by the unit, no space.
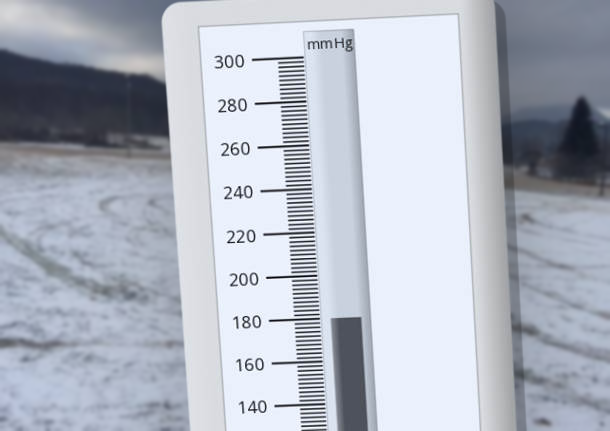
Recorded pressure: 180mmHg
